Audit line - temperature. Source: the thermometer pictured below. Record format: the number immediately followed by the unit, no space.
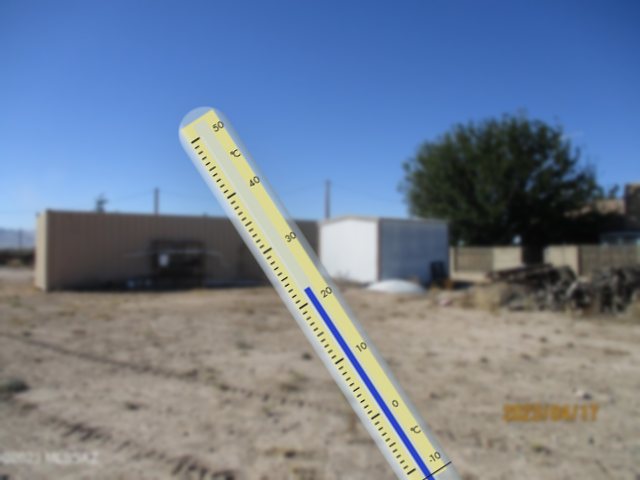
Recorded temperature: 22°C
